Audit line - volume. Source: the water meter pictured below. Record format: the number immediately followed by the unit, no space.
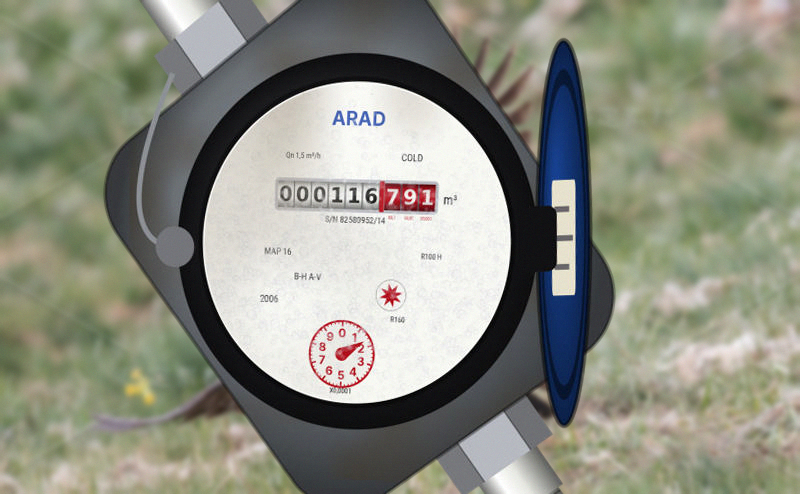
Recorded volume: 116.7911m³
